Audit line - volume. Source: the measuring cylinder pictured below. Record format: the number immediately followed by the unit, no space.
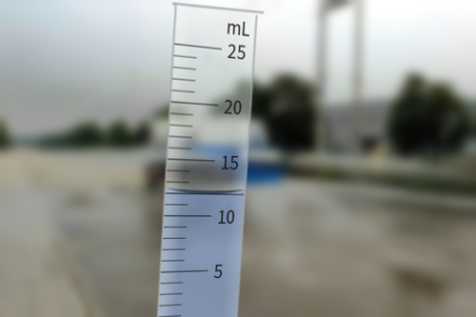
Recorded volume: 12mL
